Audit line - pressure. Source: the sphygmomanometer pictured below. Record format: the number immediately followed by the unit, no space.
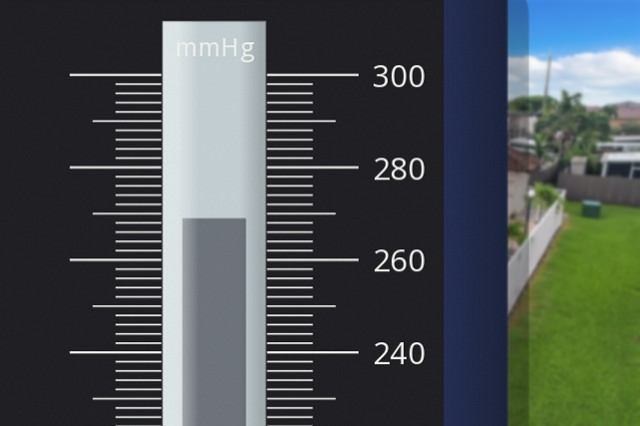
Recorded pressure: 269mmHg
